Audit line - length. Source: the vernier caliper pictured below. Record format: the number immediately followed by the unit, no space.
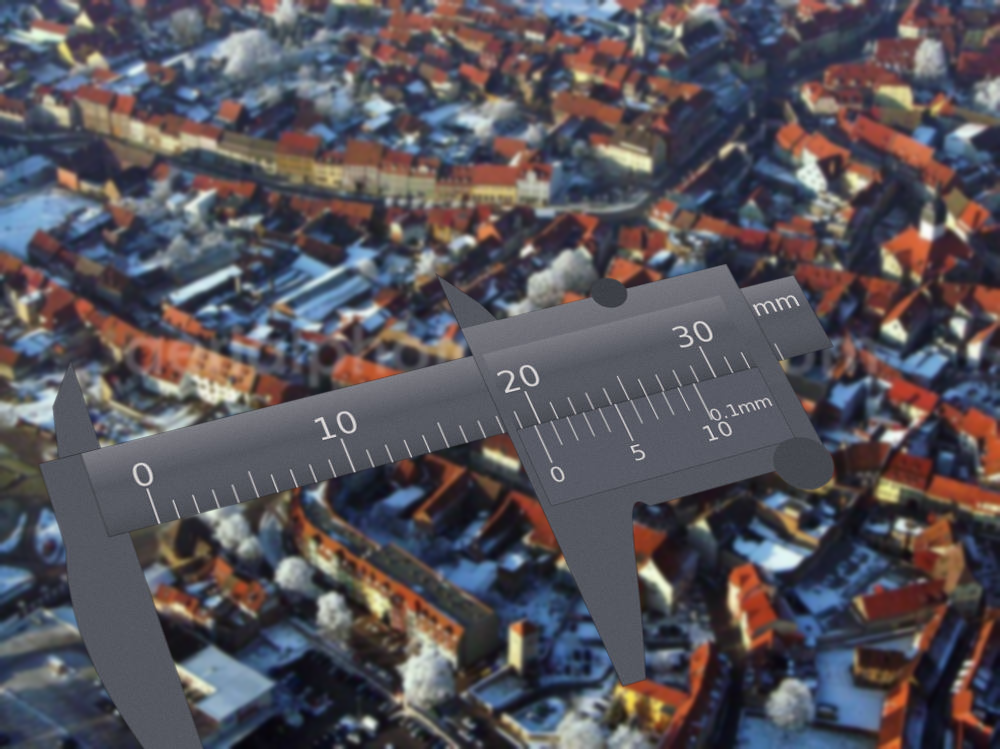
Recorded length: 19.7mm
